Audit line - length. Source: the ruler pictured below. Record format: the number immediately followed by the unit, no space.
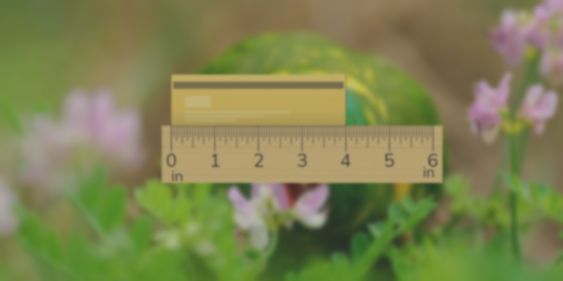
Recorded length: 4in
